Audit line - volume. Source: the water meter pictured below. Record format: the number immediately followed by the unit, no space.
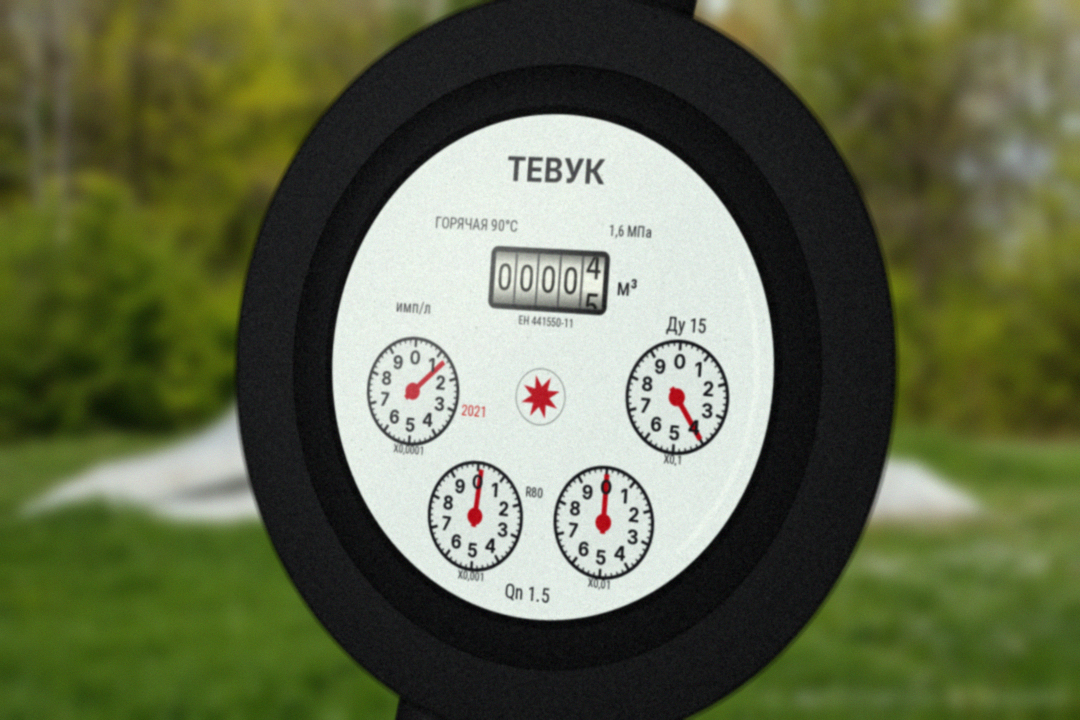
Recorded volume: 4.4001m³
